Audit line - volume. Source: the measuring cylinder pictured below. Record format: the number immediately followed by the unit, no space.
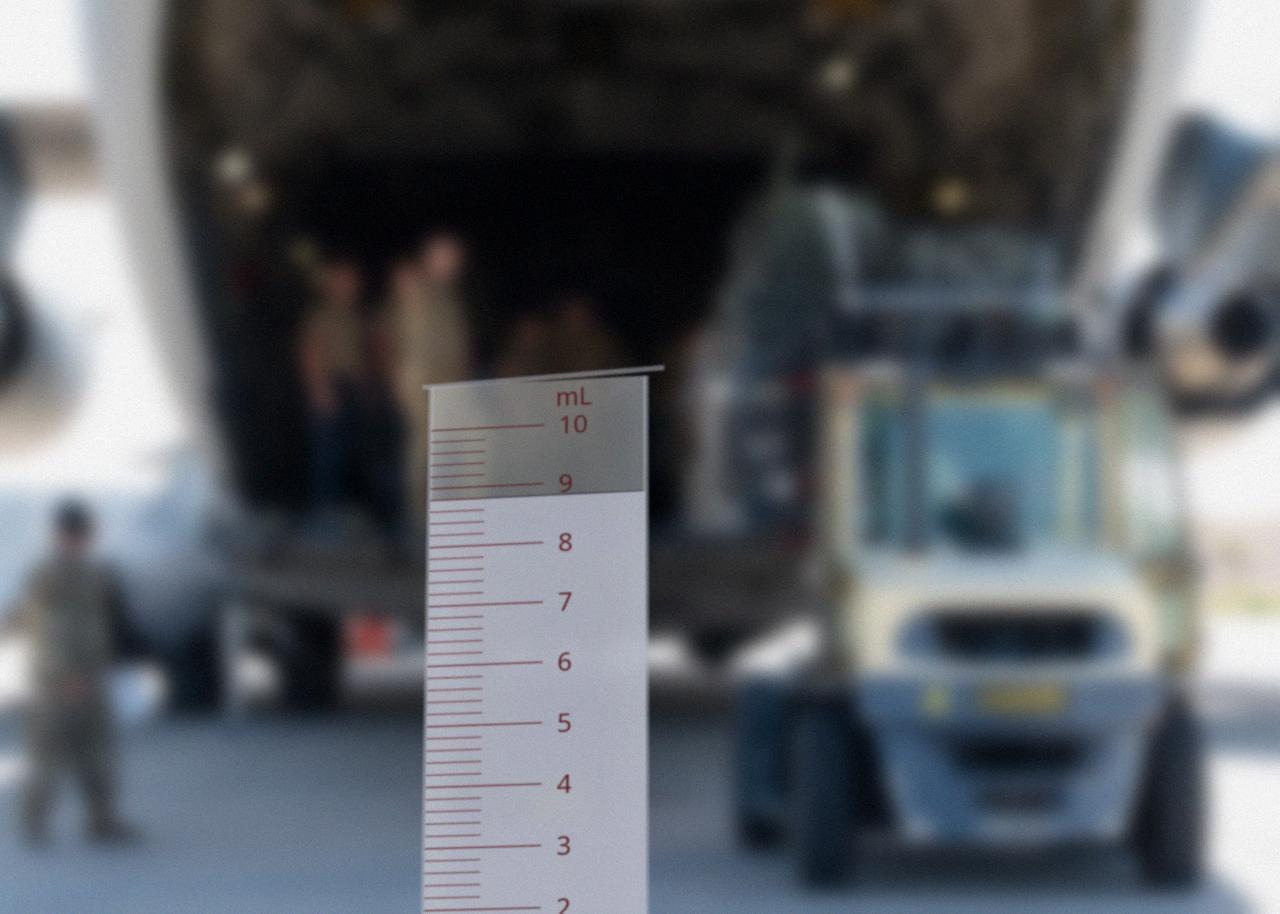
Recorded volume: 8.8mL
